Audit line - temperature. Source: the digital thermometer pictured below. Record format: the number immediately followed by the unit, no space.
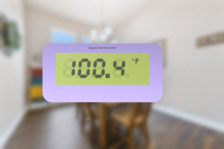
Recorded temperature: 100.4°F
